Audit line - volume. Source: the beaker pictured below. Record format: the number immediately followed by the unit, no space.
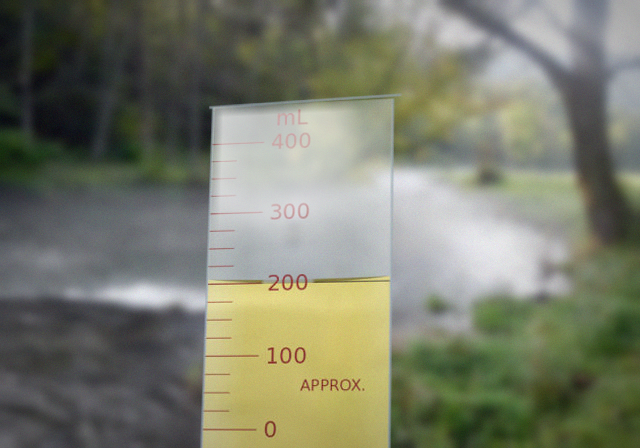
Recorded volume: 200mL
